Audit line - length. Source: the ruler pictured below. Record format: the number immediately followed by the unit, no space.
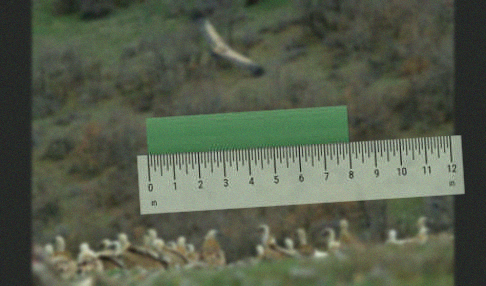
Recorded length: 8in
